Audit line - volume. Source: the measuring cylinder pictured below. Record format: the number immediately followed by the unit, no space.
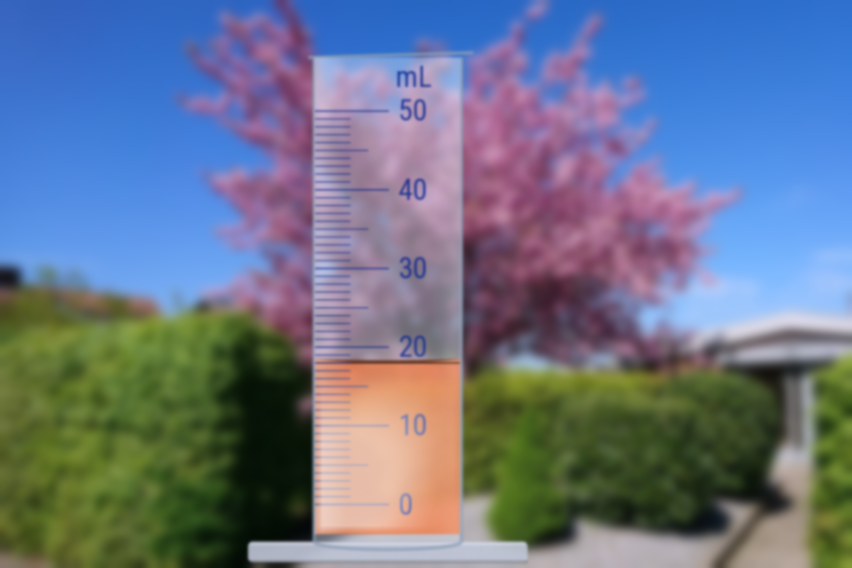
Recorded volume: 18mL
